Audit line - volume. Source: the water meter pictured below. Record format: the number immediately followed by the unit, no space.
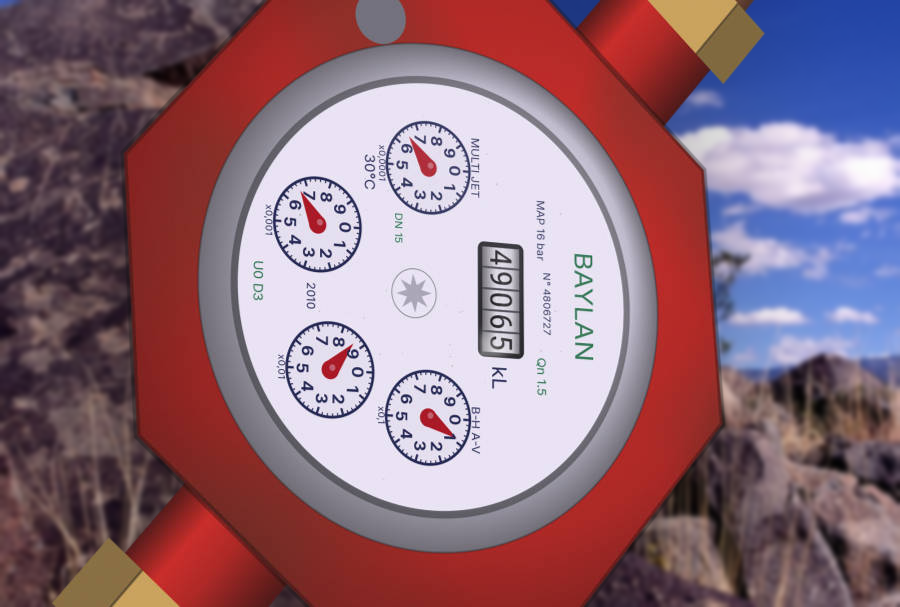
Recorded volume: 49065.0866kL
